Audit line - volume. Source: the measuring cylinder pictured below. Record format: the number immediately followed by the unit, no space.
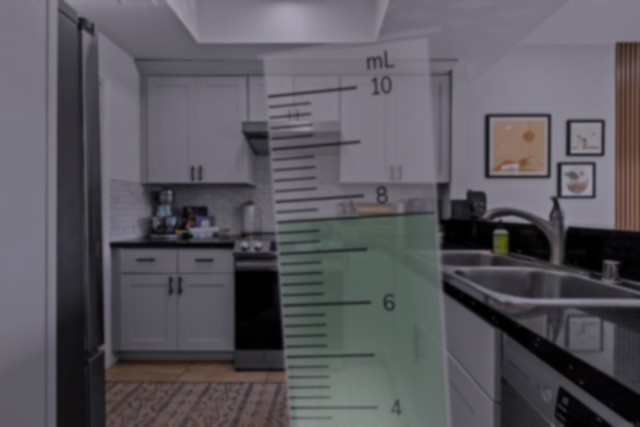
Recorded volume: 7.6mL
